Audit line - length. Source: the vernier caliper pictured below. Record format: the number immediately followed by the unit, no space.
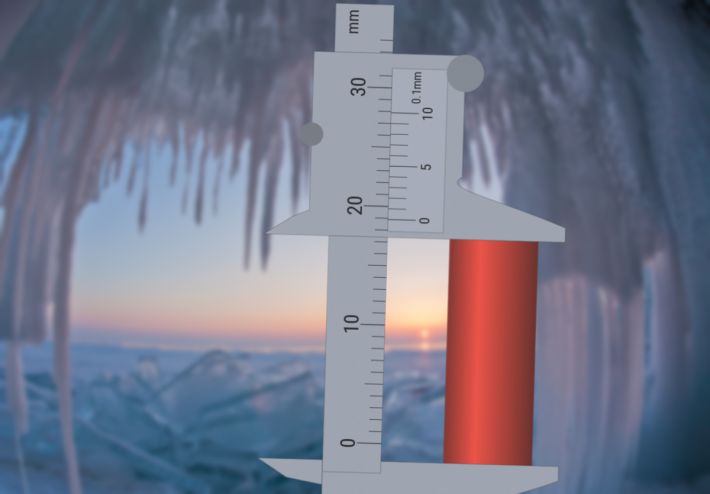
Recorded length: 18.9mm
